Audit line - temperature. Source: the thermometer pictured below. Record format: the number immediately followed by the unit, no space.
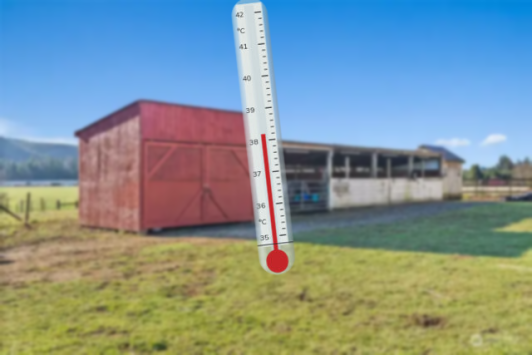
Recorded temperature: 38.2°C
